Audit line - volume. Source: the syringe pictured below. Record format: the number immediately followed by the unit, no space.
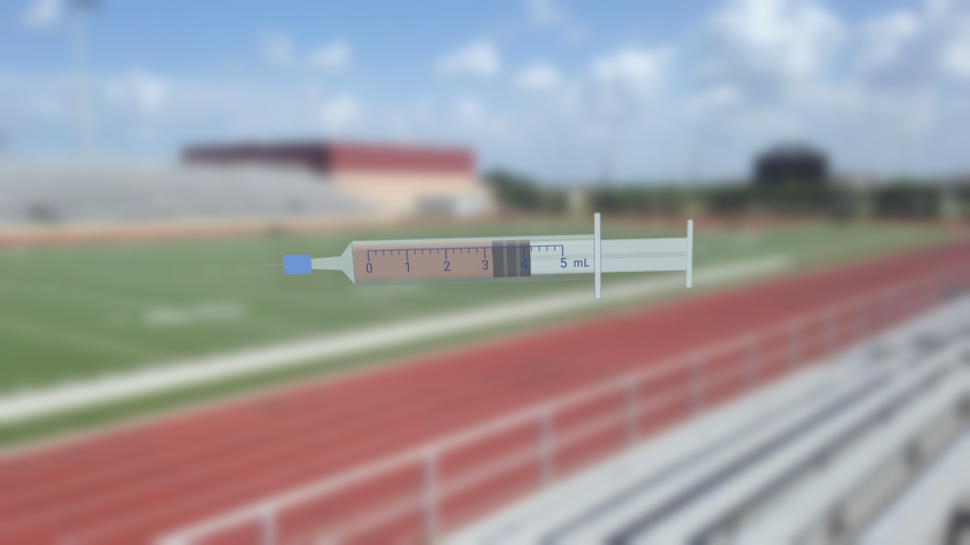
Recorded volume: 3.2mL
